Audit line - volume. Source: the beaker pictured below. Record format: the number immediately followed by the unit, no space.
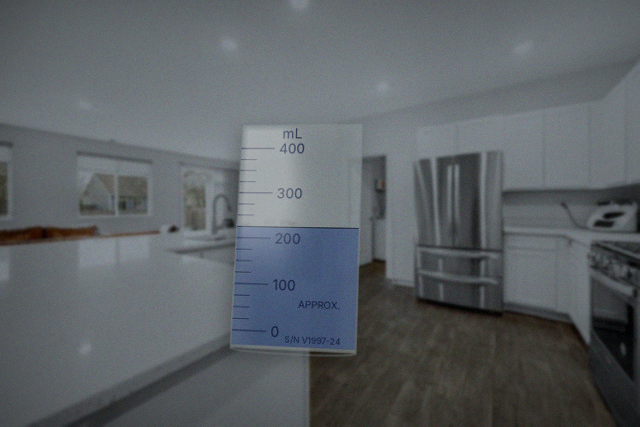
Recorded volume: 225mL
